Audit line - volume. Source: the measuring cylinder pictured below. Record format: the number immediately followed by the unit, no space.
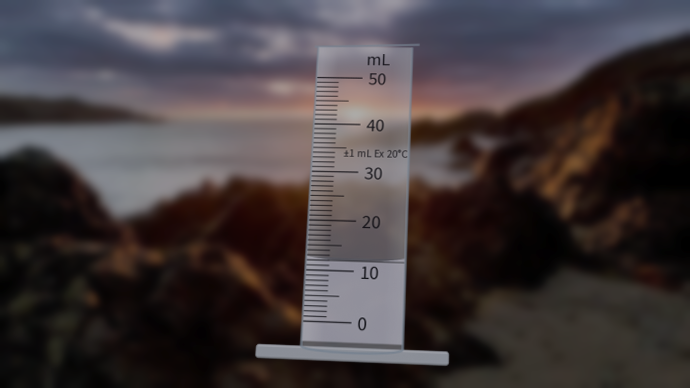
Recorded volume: 12mL
